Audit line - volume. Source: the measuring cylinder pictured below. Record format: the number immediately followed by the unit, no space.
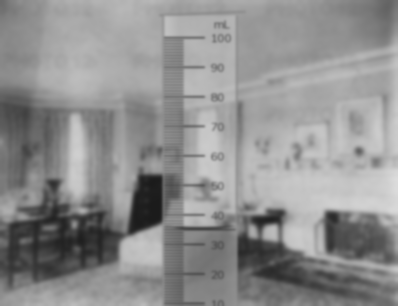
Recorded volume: 35mL
